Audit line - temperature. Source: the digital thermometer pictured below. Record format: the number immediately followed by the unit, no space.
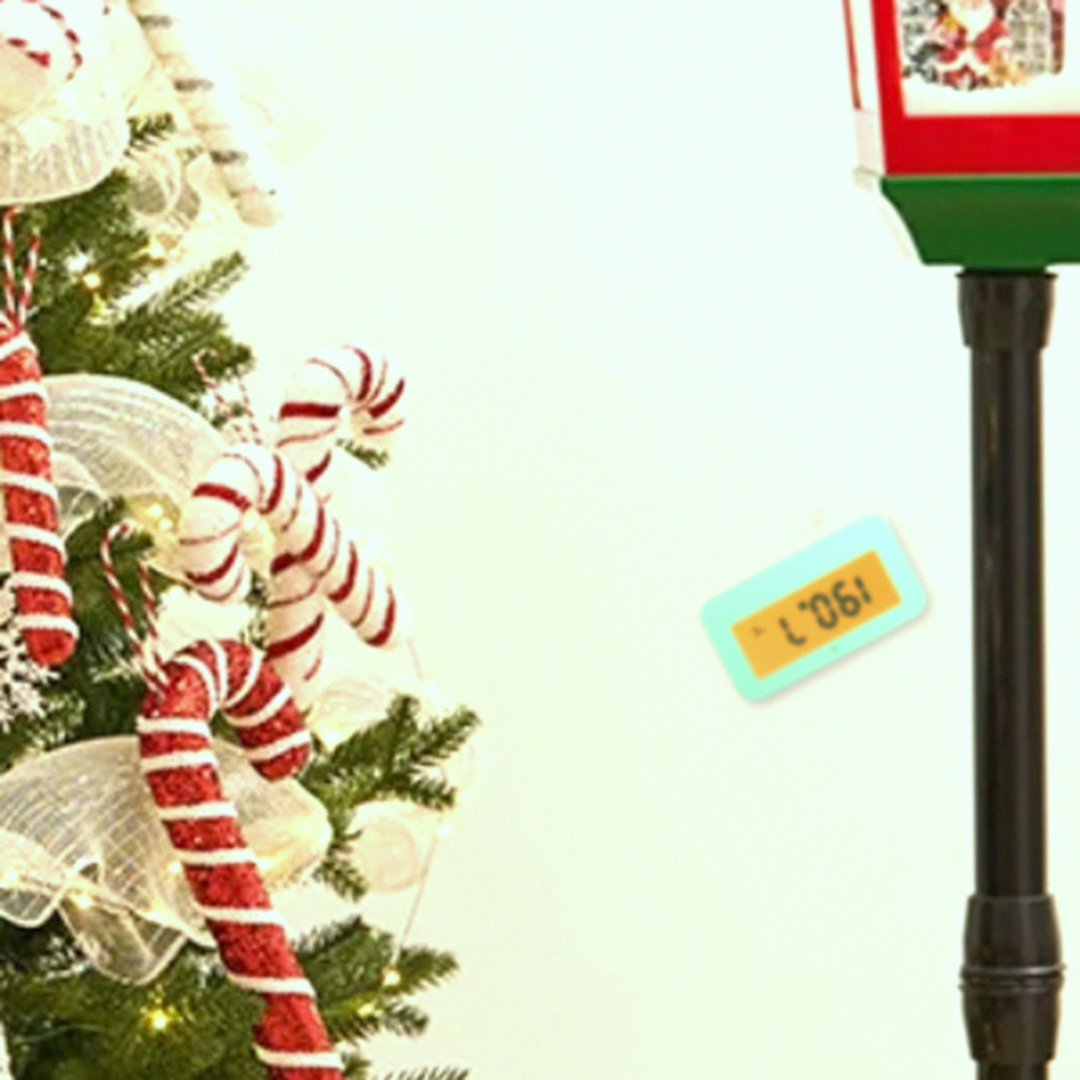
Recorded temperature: 190.7°C
